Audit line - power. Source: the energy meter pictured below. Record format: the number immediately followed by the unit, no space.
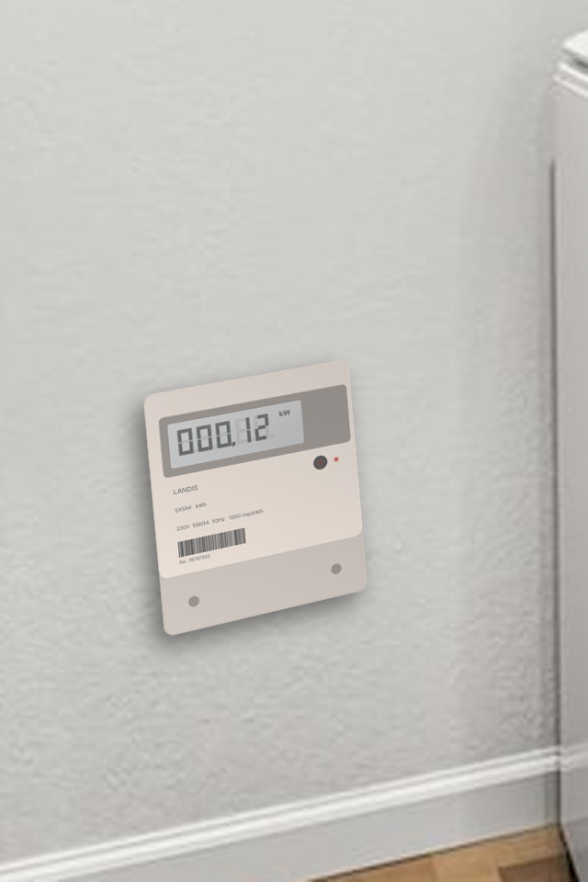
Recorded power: 0.12kW
